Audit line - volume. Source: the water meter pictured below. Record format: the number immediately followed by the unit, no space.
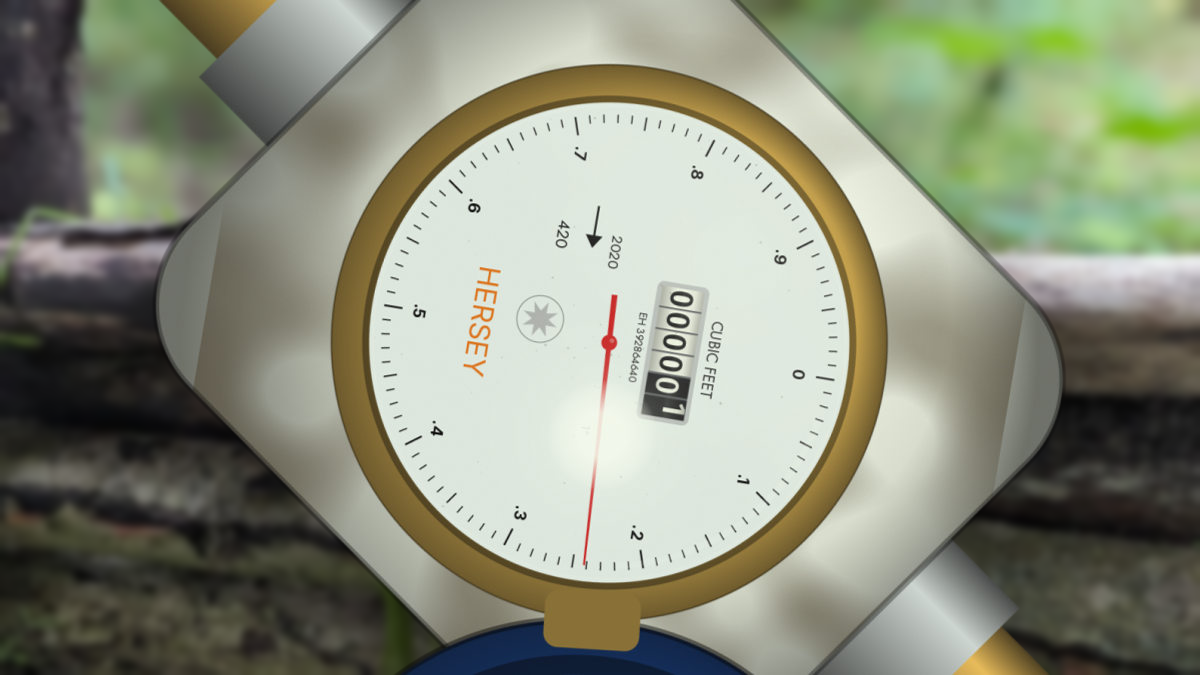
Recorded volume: 1.24ft³
